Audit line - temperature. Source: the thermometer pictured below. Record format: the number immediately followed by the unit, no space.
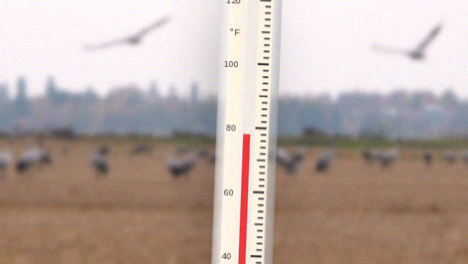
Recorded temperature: 78°F
